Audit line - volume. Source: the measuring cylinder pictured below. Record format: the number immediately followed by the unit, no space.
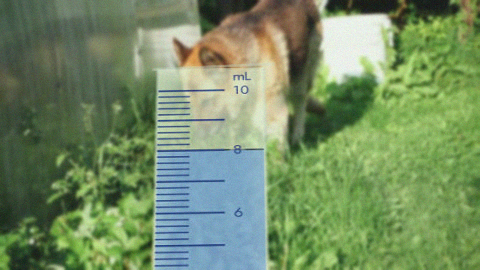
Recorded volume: 8mL
